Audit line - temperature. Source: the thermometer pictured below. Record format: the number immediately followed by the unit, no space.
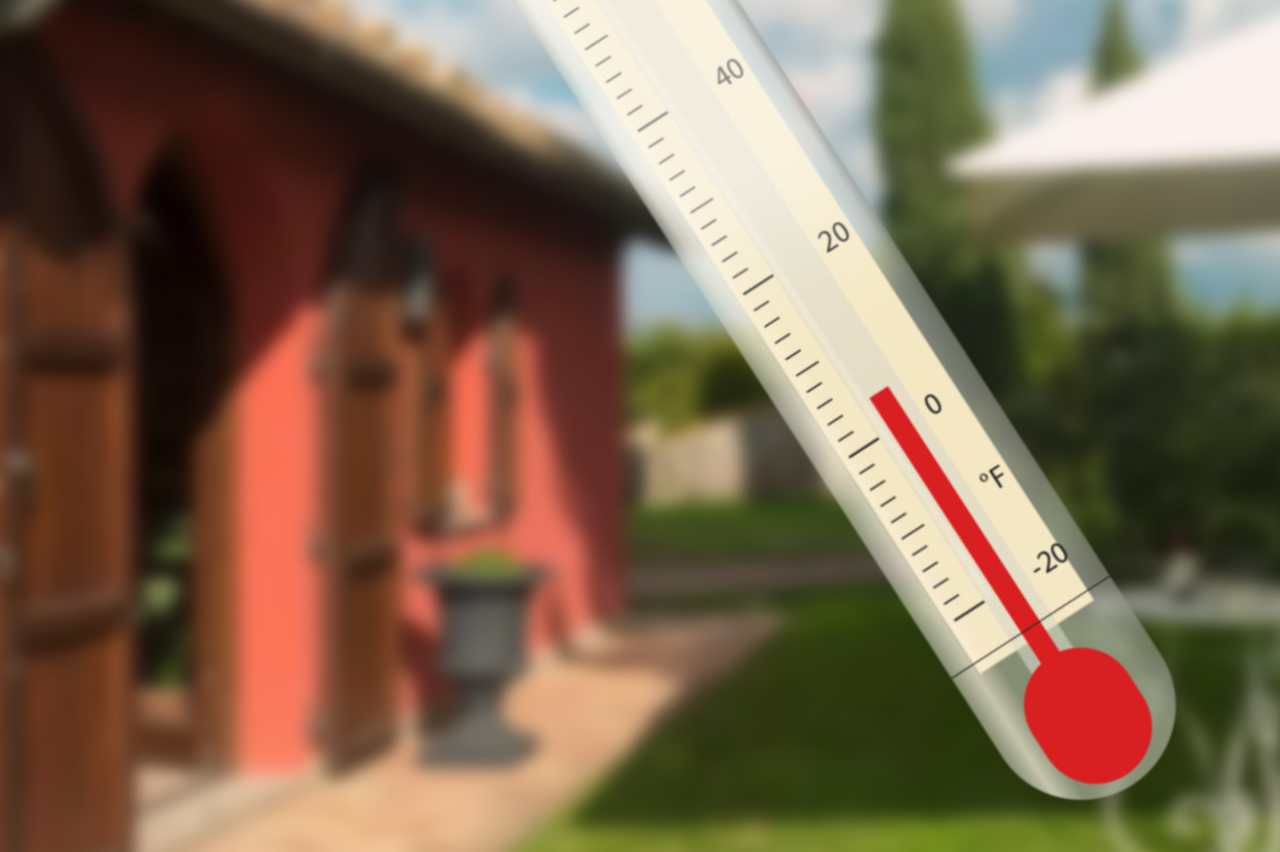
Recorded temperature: 4°F
